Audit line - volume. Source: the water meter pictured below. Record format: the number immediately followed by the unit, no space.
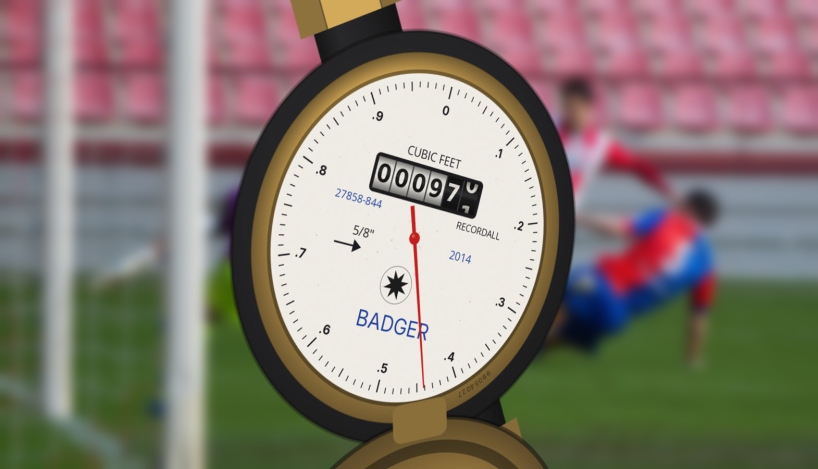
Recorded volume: 970.44ft³
